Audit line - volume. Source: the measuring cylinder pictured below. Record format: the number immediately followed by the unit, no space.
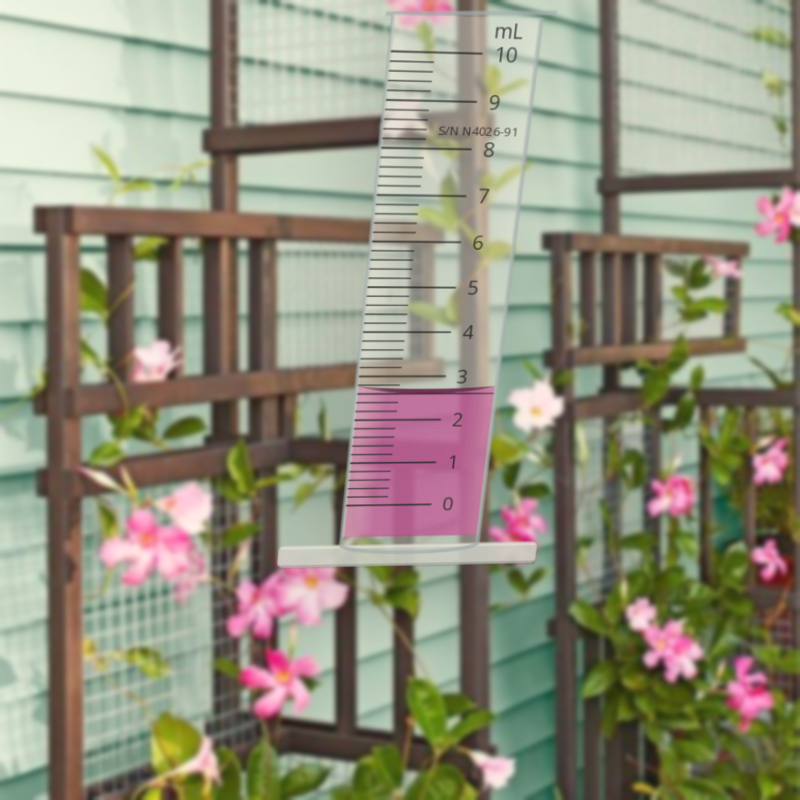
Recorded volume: 2.6mL
